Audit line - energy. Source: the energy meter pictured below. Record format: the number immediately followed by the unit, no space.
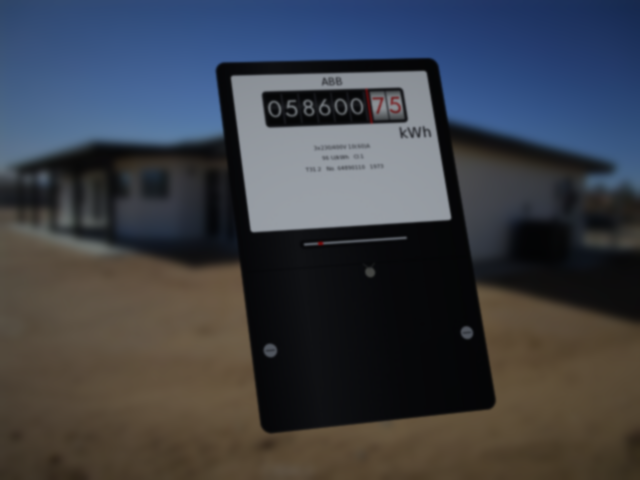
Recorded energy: 58600.75kWh
